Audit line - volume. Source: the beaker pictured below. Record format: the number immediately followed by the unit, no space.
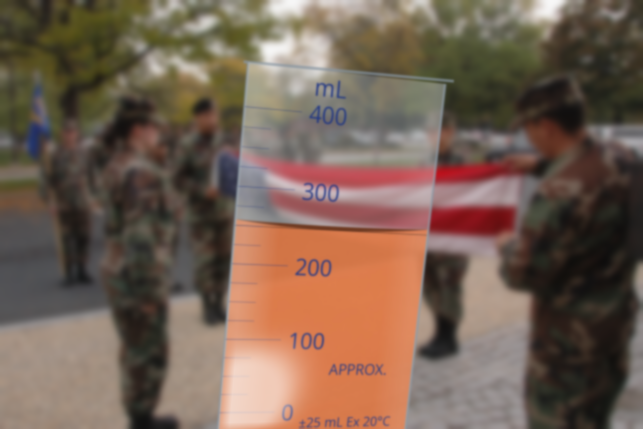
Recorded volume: 250mL
